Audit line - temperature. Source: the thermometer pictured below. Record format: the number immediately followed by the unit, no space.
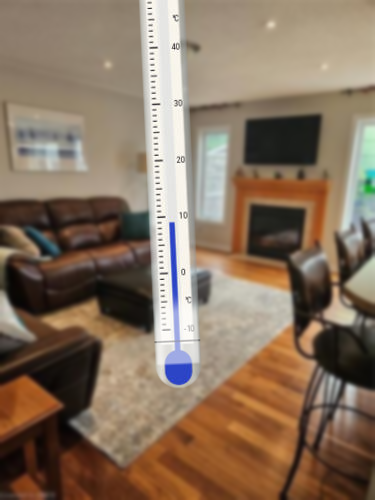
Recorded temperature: 9°C
